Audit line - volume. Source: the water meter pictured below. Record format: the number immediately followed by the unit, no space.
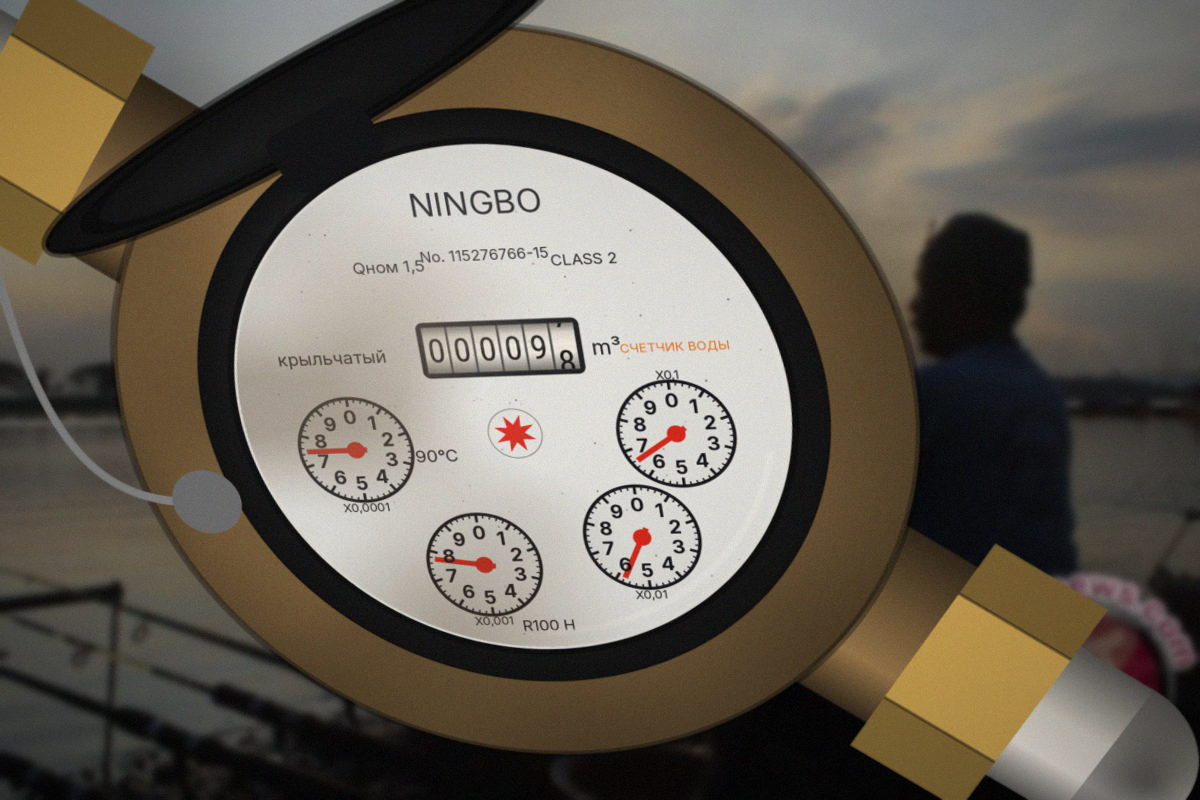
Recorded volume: 97.6577m³
